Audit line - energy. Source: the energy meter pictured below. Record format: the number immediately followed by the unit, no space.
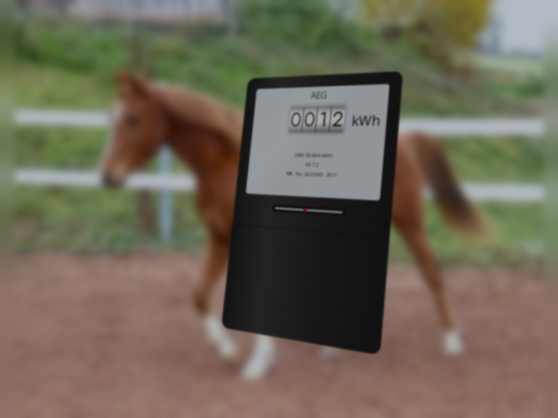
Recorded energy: 12kWh
